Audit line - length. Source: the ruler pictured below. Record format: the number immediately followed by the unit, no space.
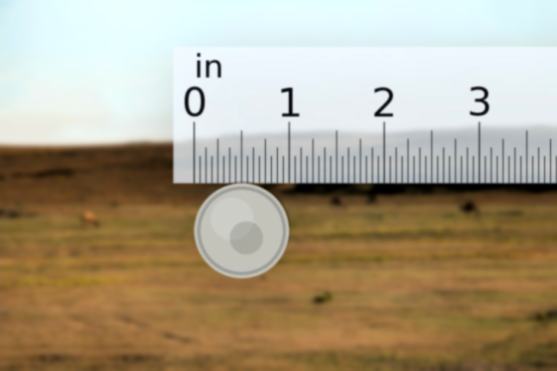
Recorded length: 1in
